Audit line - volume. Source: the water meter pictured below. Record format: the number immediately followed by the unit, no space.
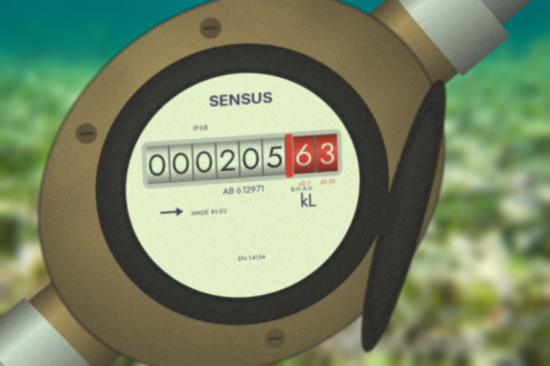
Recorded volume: 205.63kL
